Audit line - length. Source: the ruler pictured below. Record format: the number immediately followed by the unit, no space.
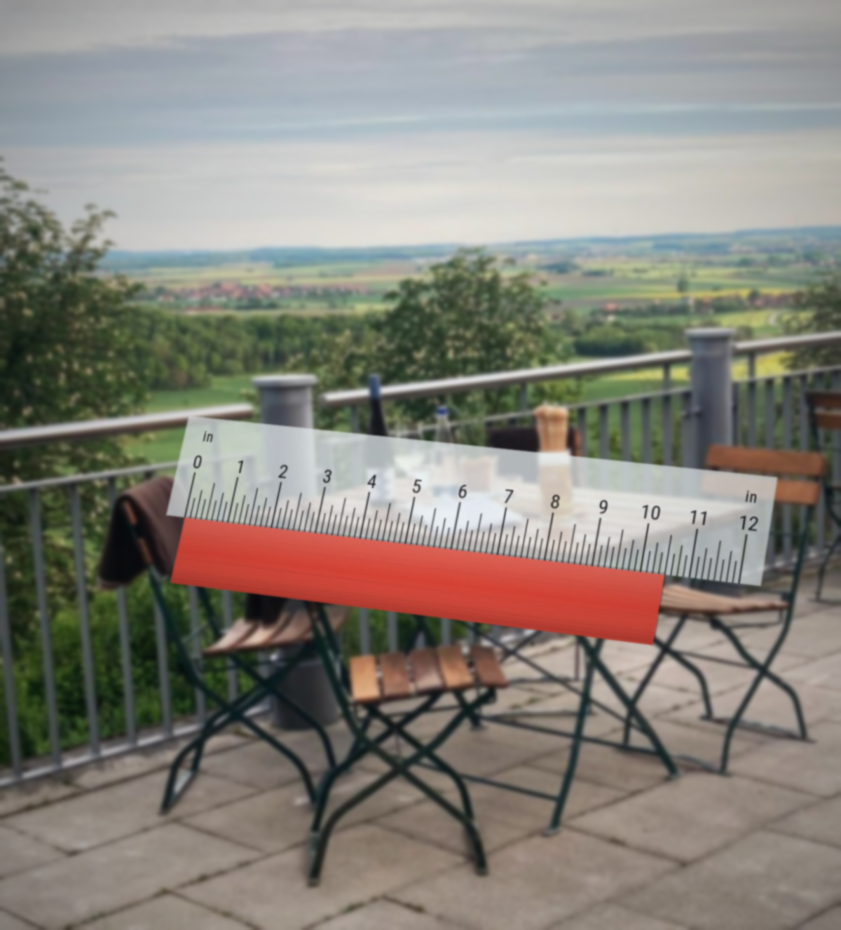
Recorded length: 10.5in
